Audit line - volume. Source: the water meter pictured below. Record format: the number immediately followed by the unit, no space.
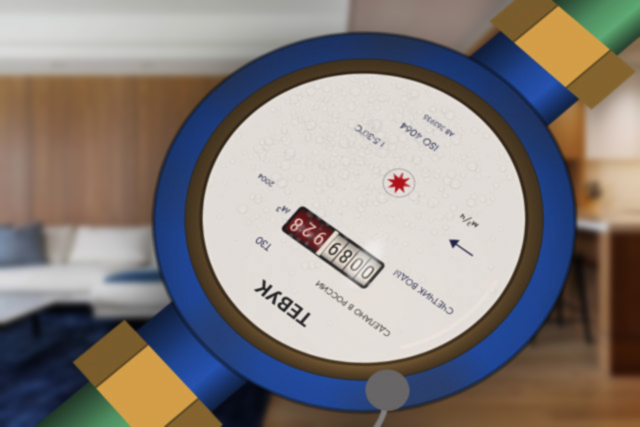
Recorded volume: 89.928m³
